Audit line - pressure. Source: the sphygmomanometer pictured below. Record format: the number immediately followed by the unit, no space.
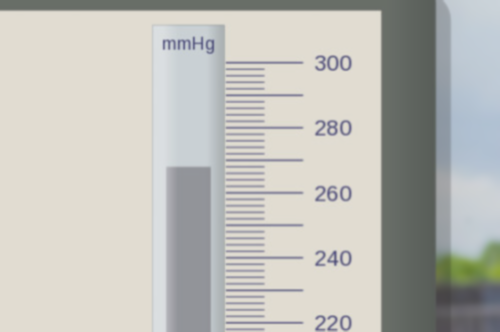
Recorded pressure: 268mmHg
